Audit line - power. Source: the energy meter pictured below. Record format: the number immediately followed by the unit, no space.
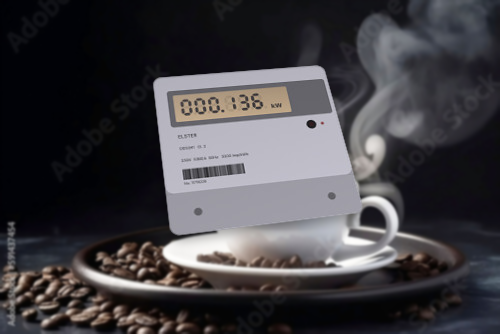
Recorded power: 0.136kW
